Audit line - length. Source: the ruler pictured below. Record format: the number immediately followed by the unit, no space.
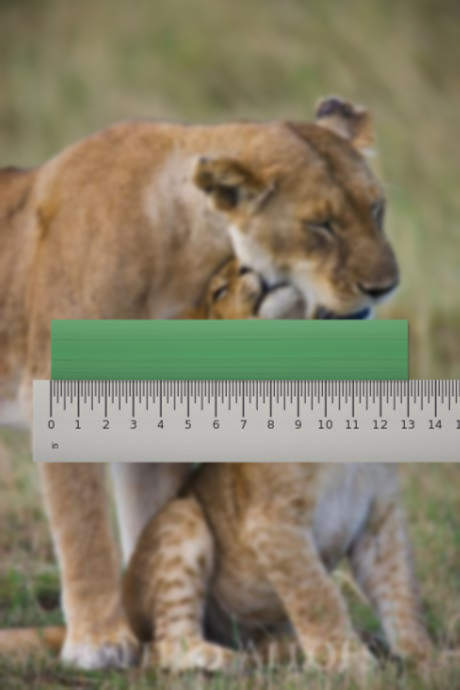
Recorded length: 13in
